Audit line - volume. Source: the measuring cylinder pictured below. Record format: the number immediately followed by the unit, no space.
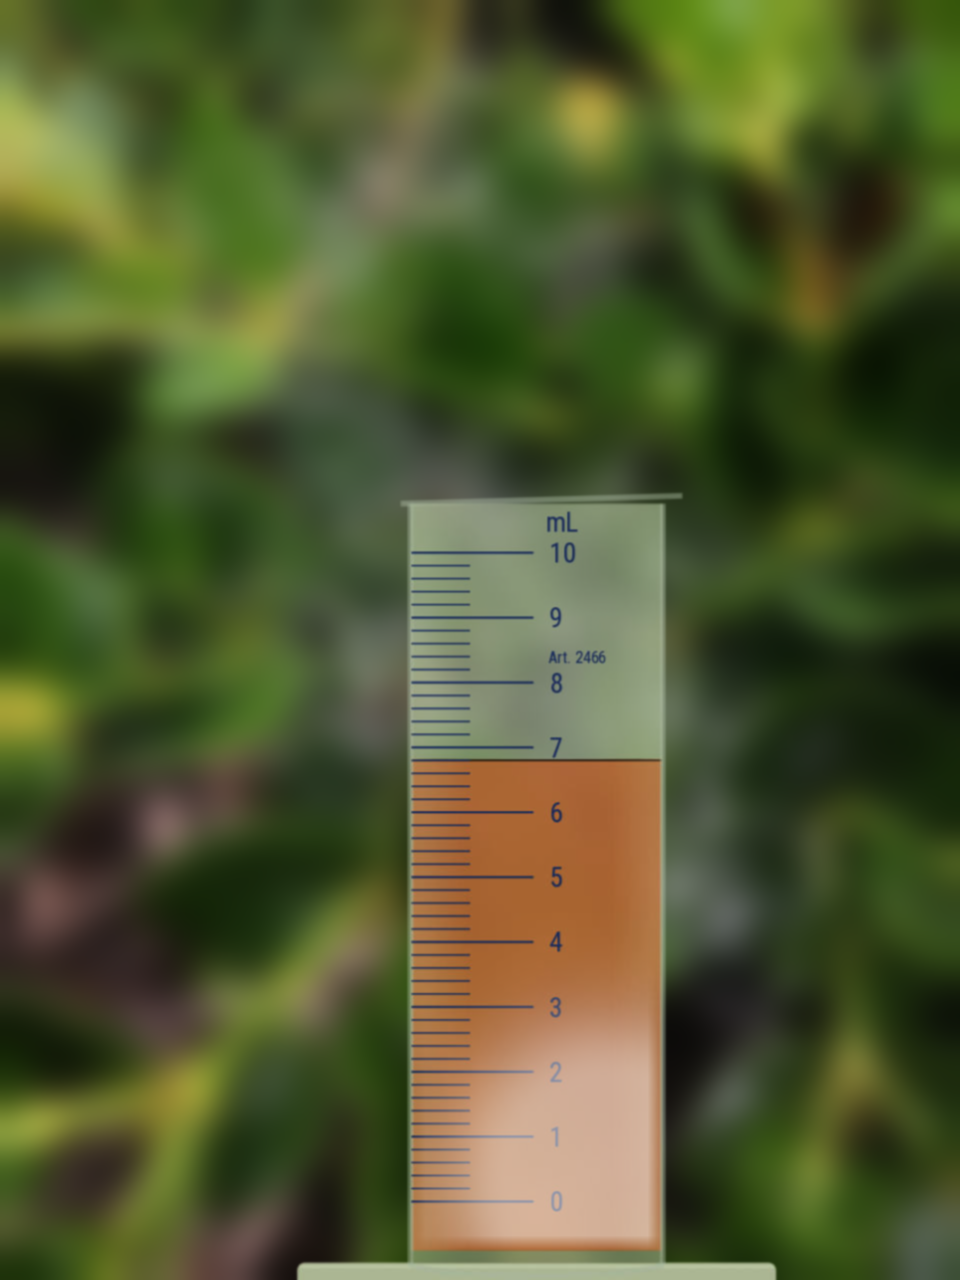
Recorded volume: 6.8mL
